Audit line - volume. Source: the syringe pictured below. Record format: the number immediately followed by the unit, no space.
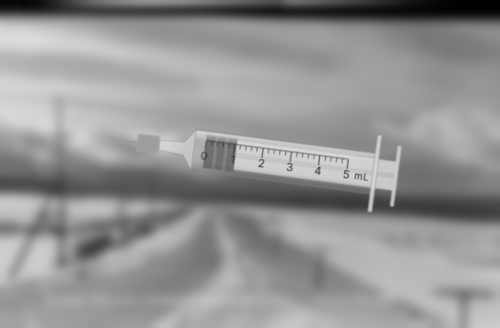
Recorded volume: 0mL
